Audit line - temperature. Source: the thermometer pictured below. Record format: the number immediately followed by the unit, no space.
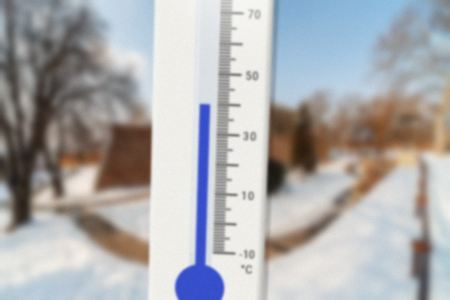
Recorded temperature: 40°C
